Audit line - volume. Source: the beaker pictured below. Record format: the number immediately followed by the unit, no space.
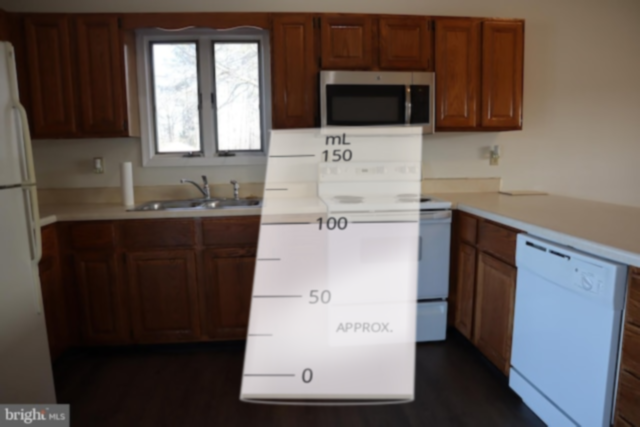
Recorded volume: 100mL
